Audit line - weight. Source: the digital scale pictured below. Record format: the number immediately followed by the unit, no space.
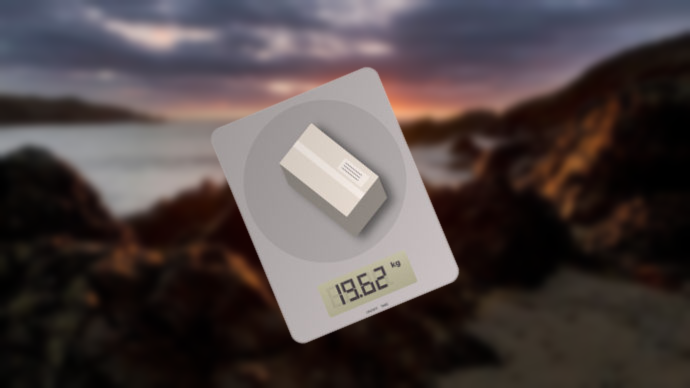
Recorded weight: 19.62kg
